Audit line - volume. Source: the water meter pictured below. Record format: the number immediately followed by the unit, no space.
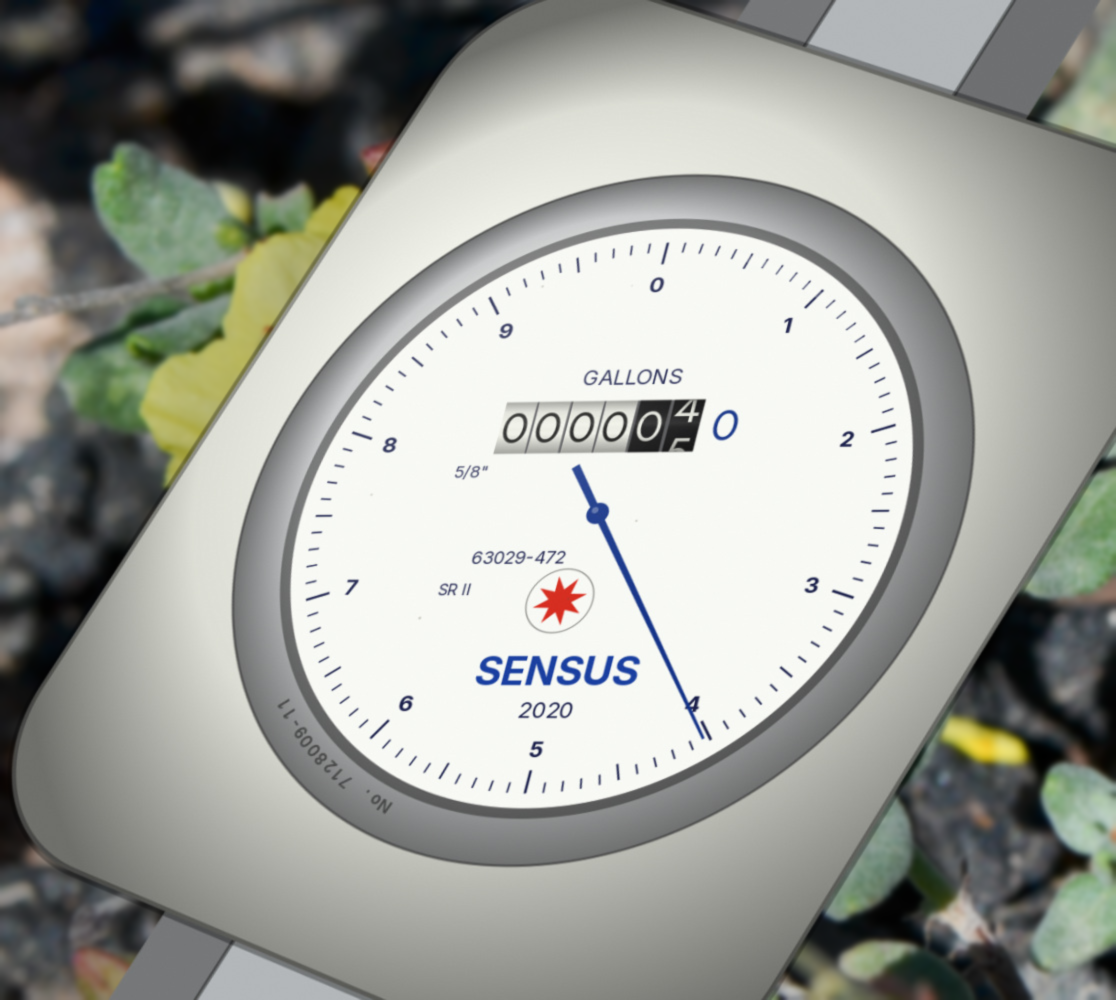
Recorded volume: 44.0gal
